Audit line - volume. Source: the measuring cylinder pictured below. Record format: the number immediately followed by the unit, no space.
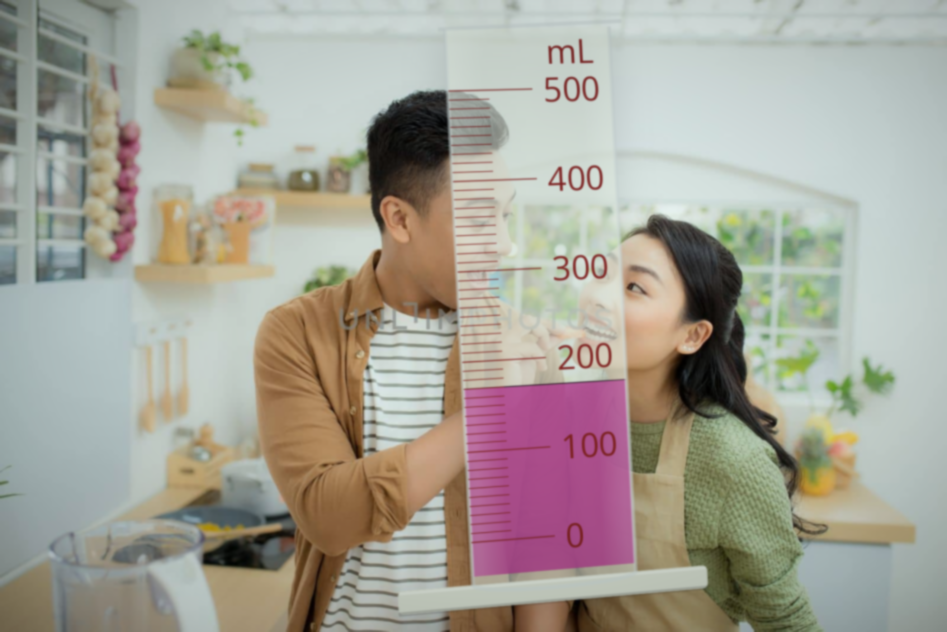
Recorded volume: 170mL
